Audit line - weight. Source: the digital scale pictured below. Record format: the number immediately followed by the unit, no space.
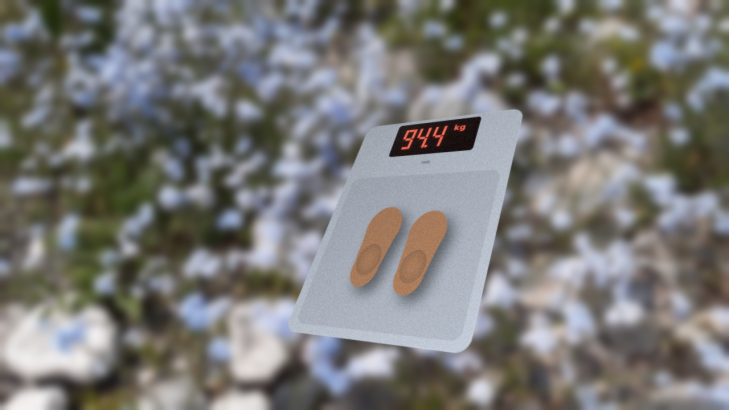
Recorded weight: 94.4kg
